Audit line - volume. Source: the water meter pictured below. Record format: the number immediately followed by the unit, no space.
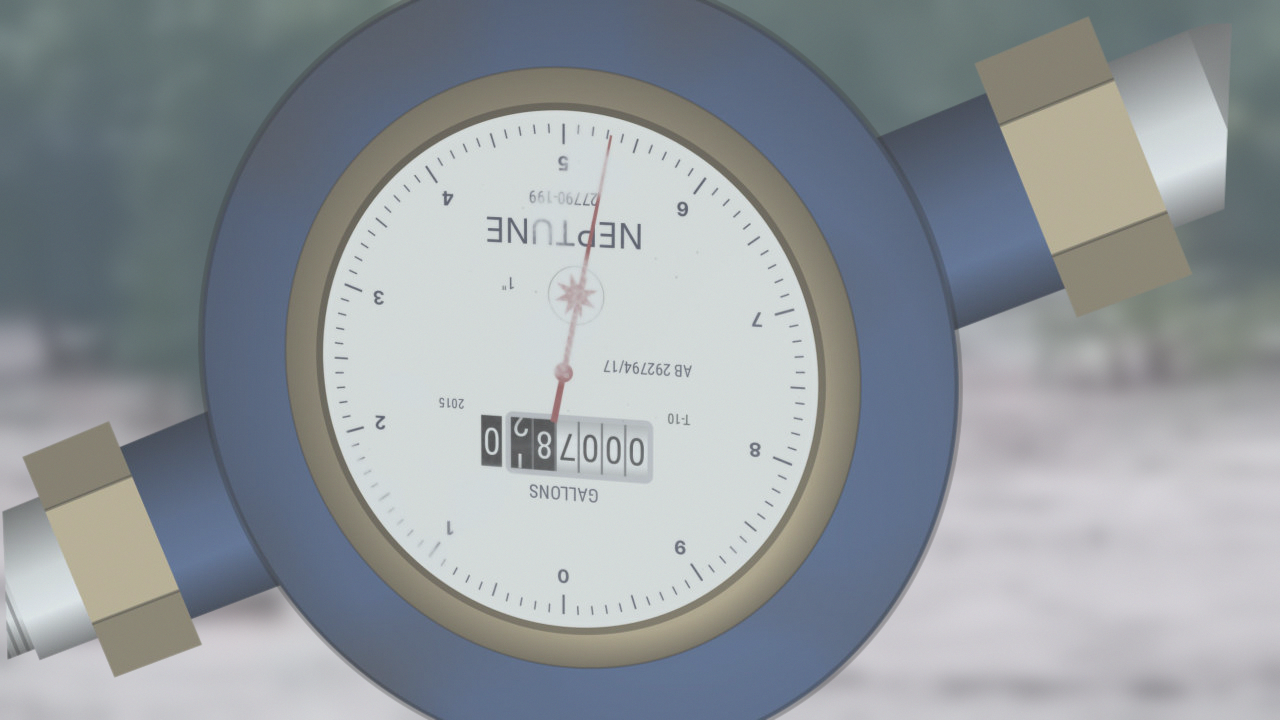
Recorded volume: 7815.3gal
